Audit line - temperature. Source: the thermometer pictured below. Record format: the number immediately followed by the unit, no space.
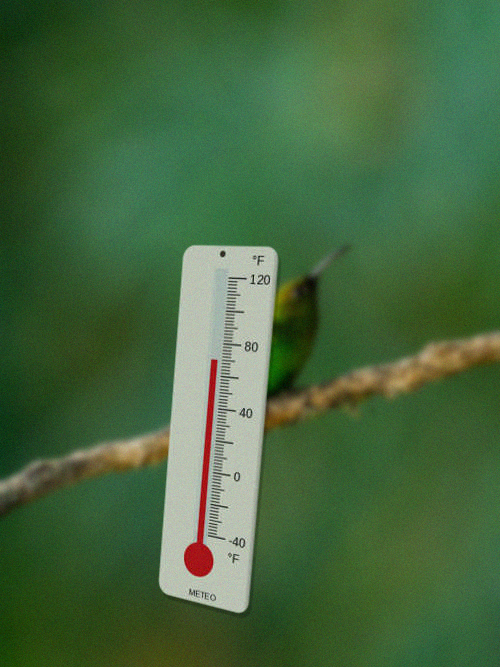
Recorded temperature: 70°F
